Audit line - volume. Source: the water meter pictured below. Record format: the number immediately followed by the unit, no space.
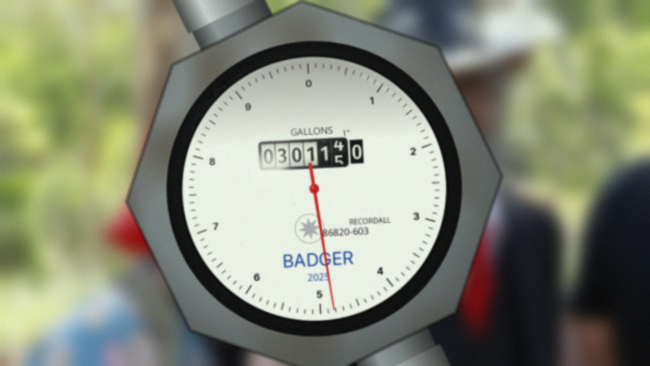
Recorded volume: 301144.8gal
